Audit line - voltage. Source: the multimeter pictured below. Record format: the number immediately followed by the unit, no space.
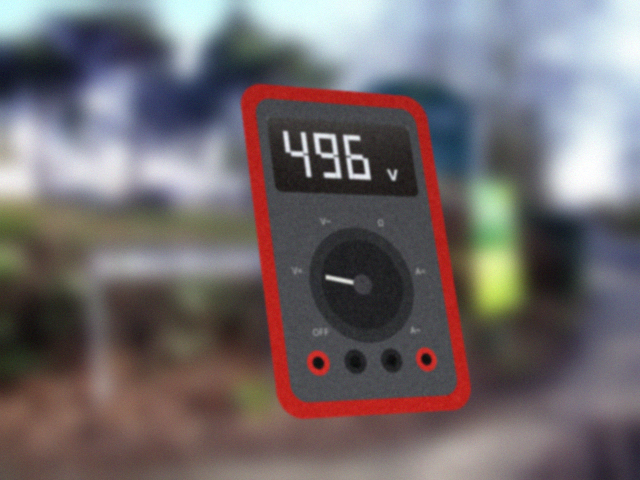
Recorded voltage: 496V
